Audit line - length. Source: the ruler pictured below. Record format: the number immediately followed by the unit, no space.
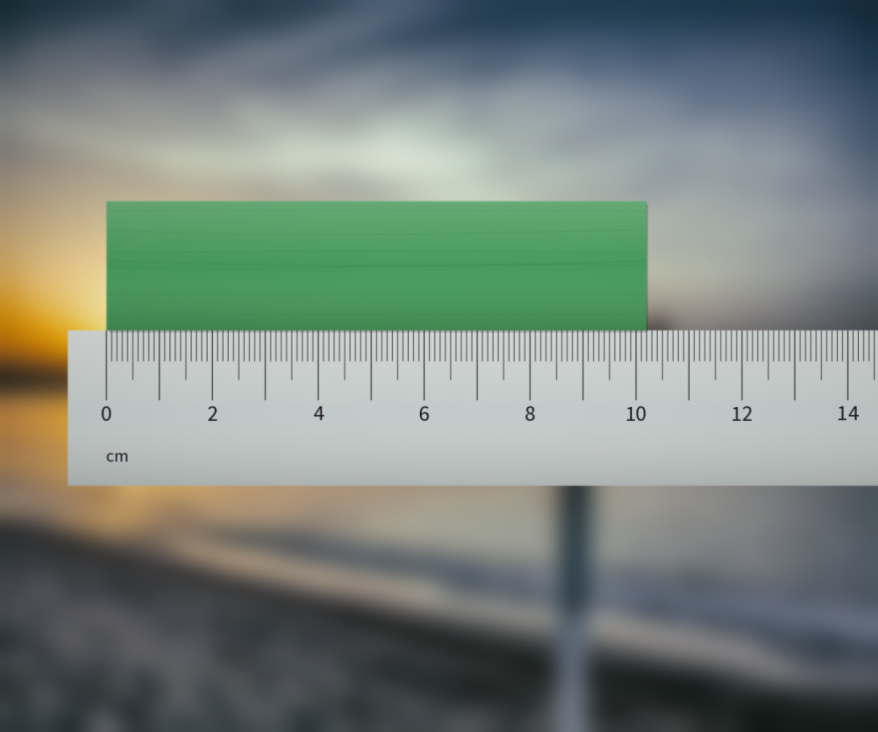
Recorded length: 10.2cm
